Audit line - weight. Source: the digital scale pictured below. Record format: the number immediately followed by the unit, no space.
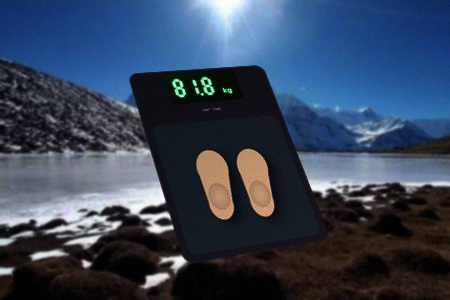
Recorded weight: 81.8kg
